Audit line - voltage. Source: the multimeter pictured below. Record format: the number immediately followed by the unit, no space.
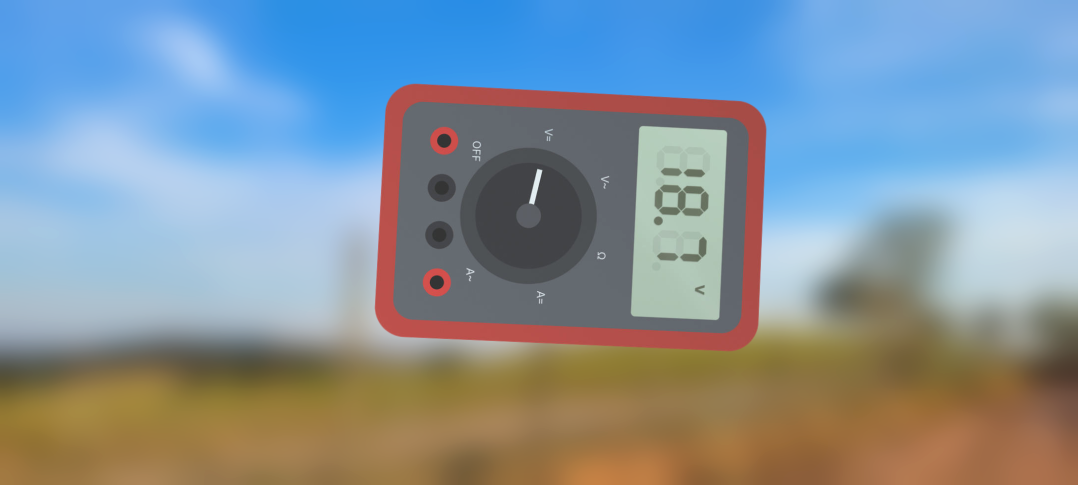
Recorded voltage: 18.7V
